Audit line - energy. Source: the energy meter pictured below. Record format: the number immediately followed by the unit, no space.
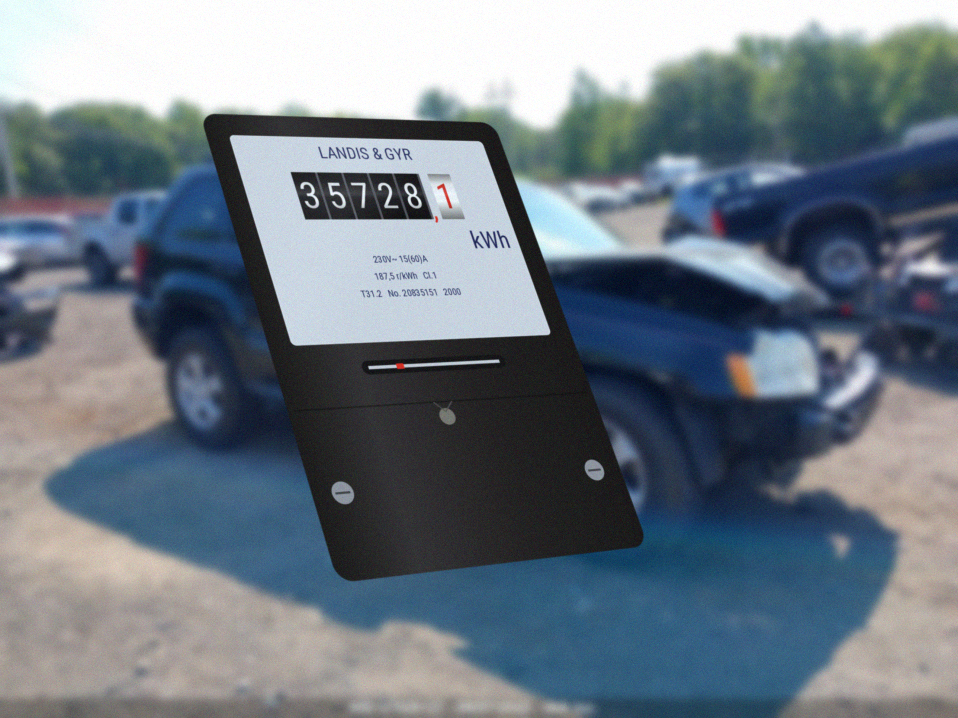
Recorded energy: 35728.1kWh
